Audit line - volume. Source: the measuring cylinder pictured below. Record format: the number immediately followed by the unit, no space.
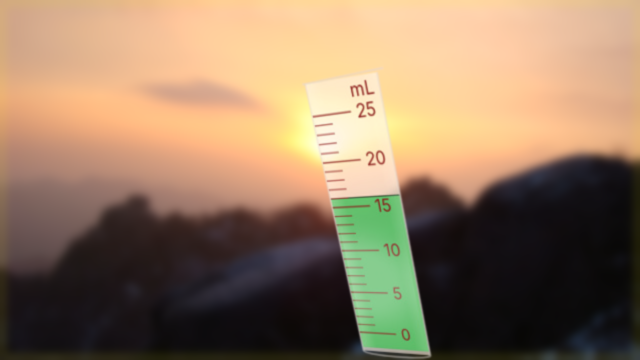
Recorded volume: 16mL
